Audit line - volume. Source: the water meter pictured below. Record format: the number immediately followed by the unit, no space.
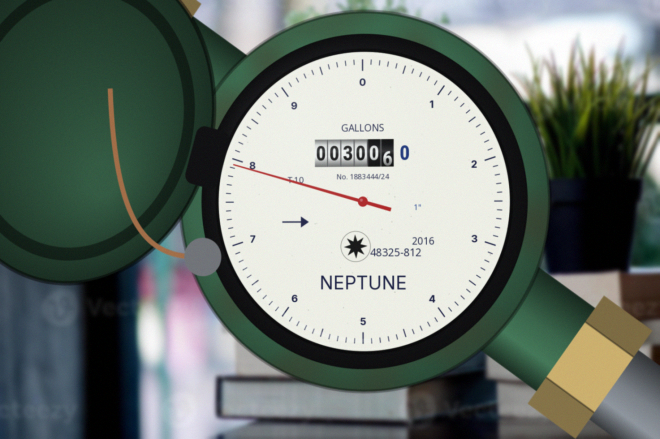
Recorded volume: 30057.9gal
